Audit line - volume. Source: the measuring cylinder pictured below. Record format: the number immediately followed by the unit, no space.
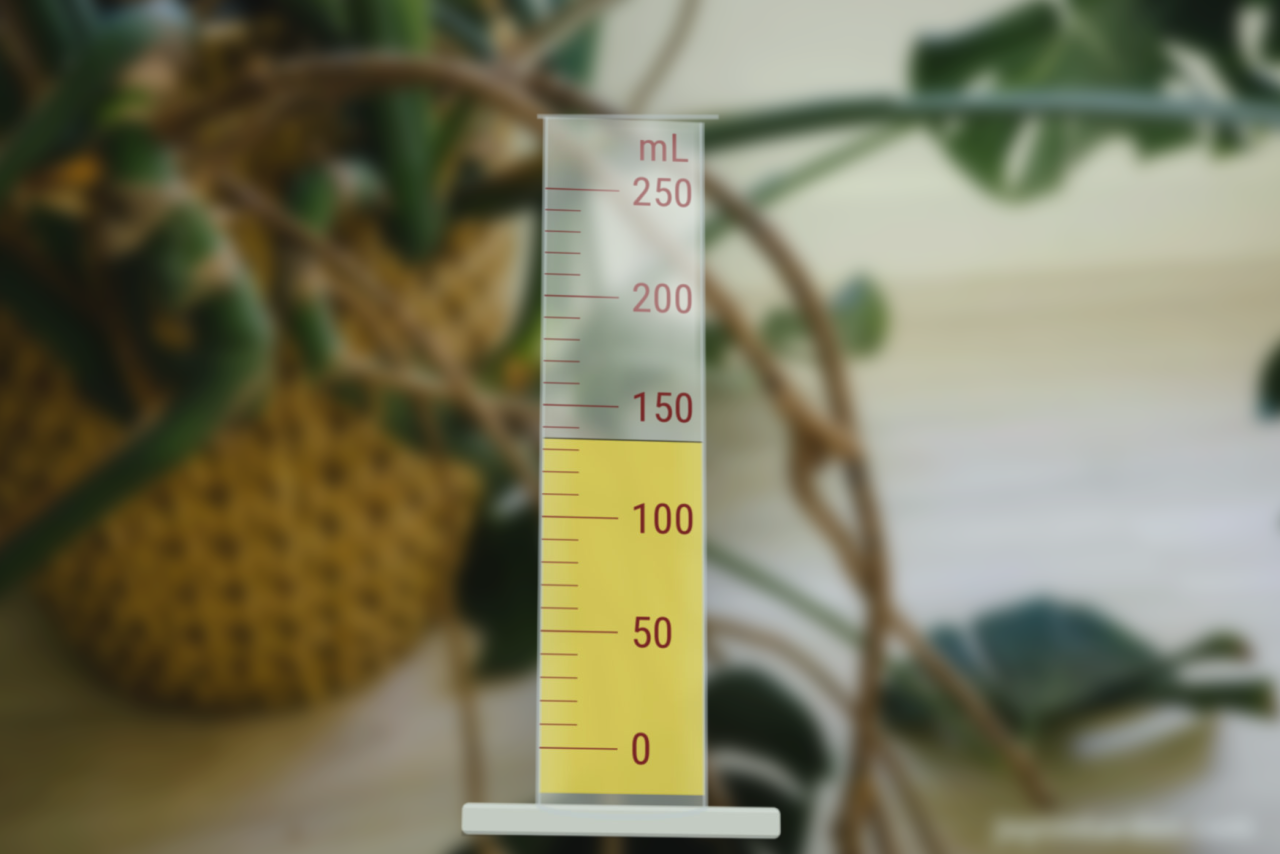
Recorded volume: 135mL
